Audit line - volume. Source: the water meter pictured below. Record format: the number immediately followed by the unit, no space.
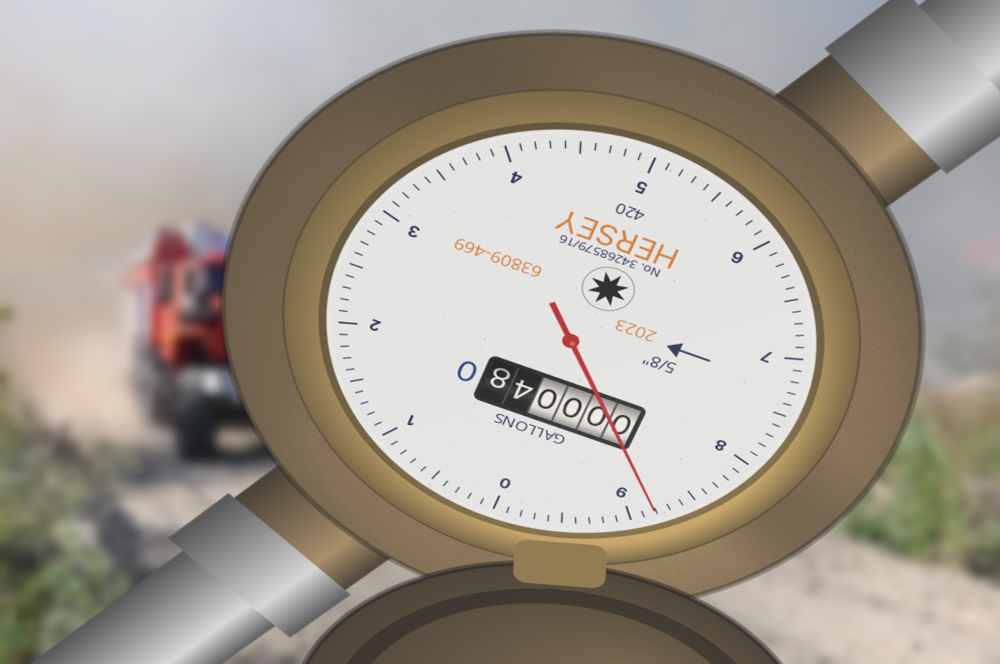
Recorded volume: 478.8gal
